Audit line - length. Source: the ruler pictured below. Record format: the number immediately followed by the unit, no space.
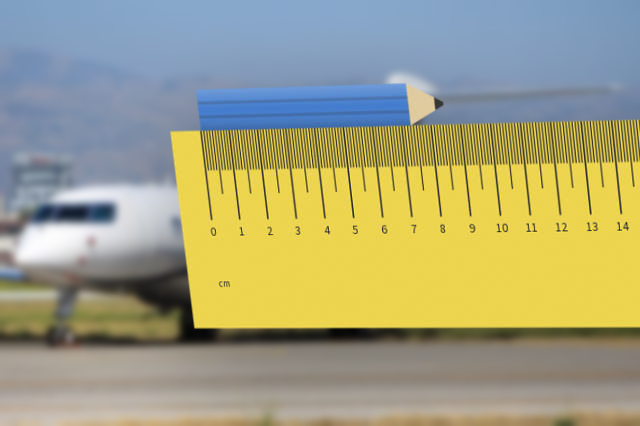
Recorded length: 8.5cm
